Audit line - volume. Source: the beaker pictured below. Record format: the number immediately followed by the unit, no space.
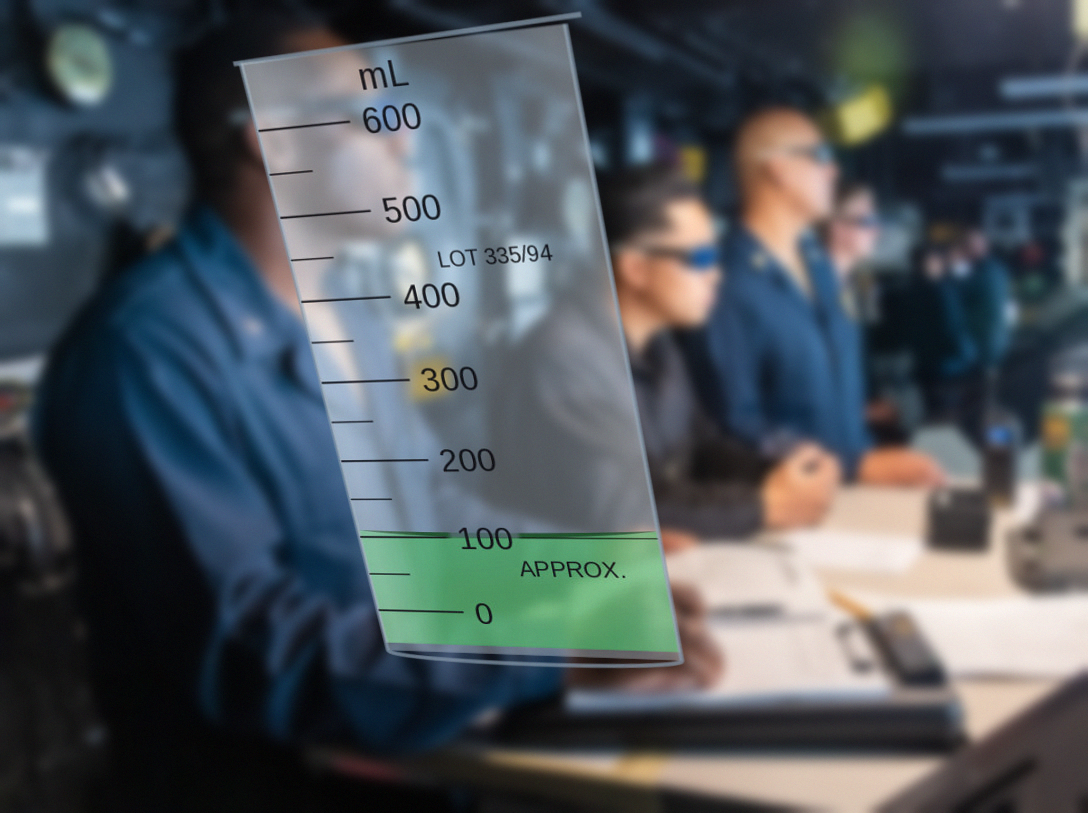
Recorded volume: 100mL
